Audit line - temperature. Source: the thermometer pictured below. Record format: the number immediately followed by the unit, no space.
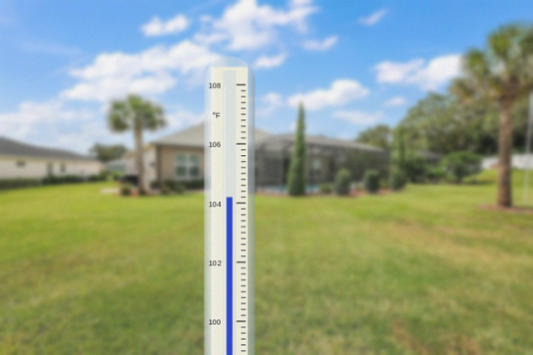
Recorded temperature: 104.2°F
